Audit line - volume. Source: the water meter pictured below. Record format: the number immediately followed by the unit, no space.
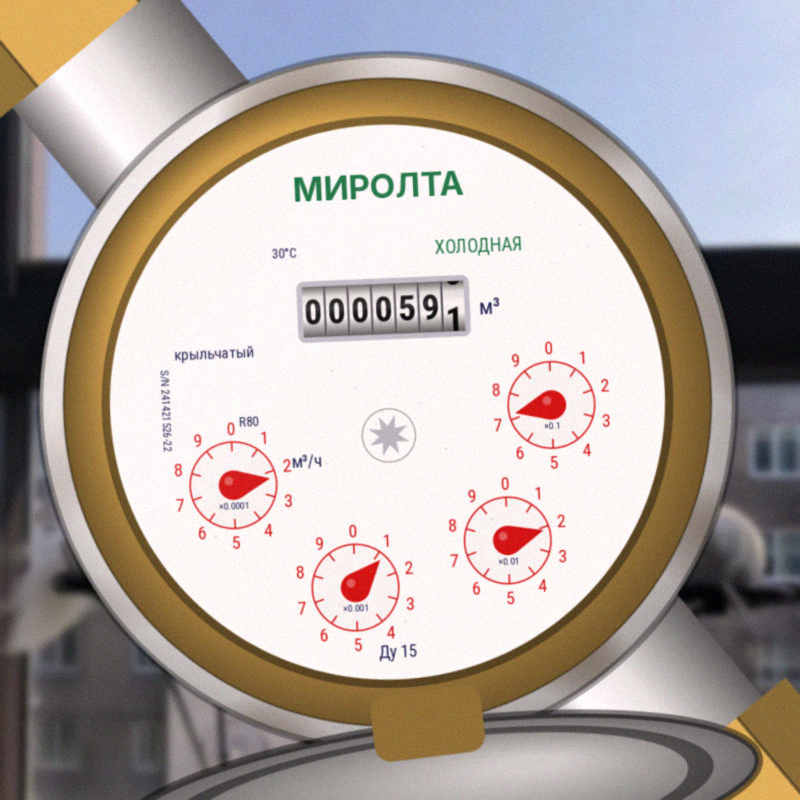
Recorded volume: 590.7212m³
